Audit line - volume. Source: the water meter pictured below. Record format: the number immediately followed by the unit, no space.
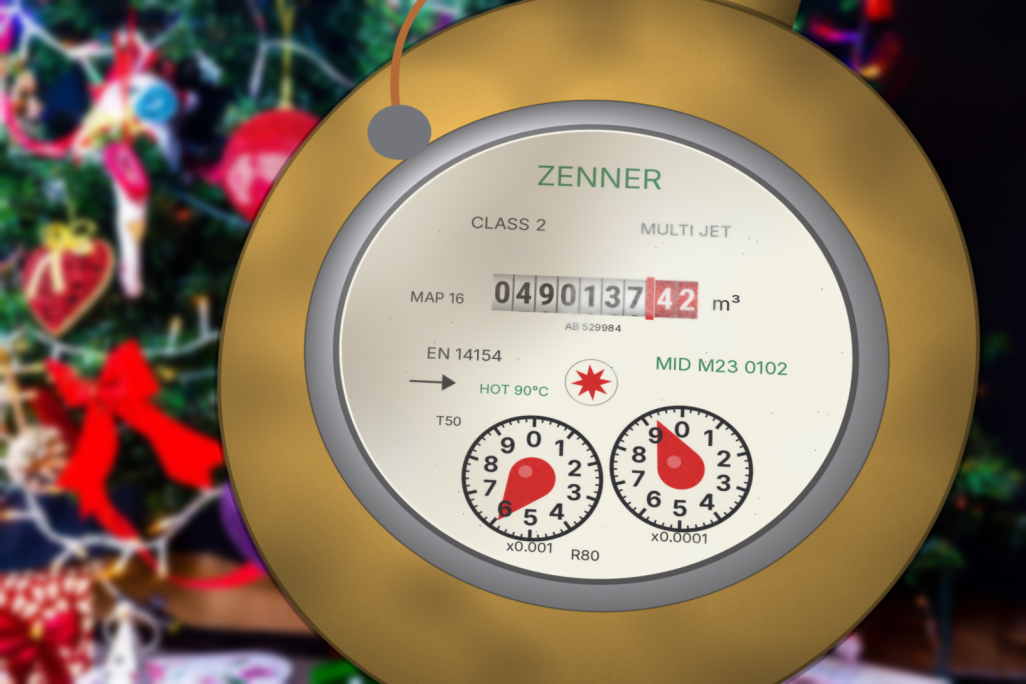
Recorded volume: 490137.4259m³
